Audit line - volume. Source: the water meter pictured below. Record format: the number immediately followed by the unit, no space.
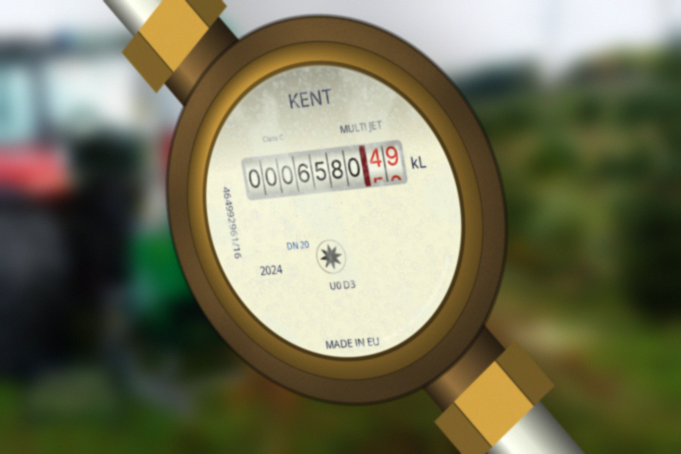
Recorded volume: 6580.49kL
